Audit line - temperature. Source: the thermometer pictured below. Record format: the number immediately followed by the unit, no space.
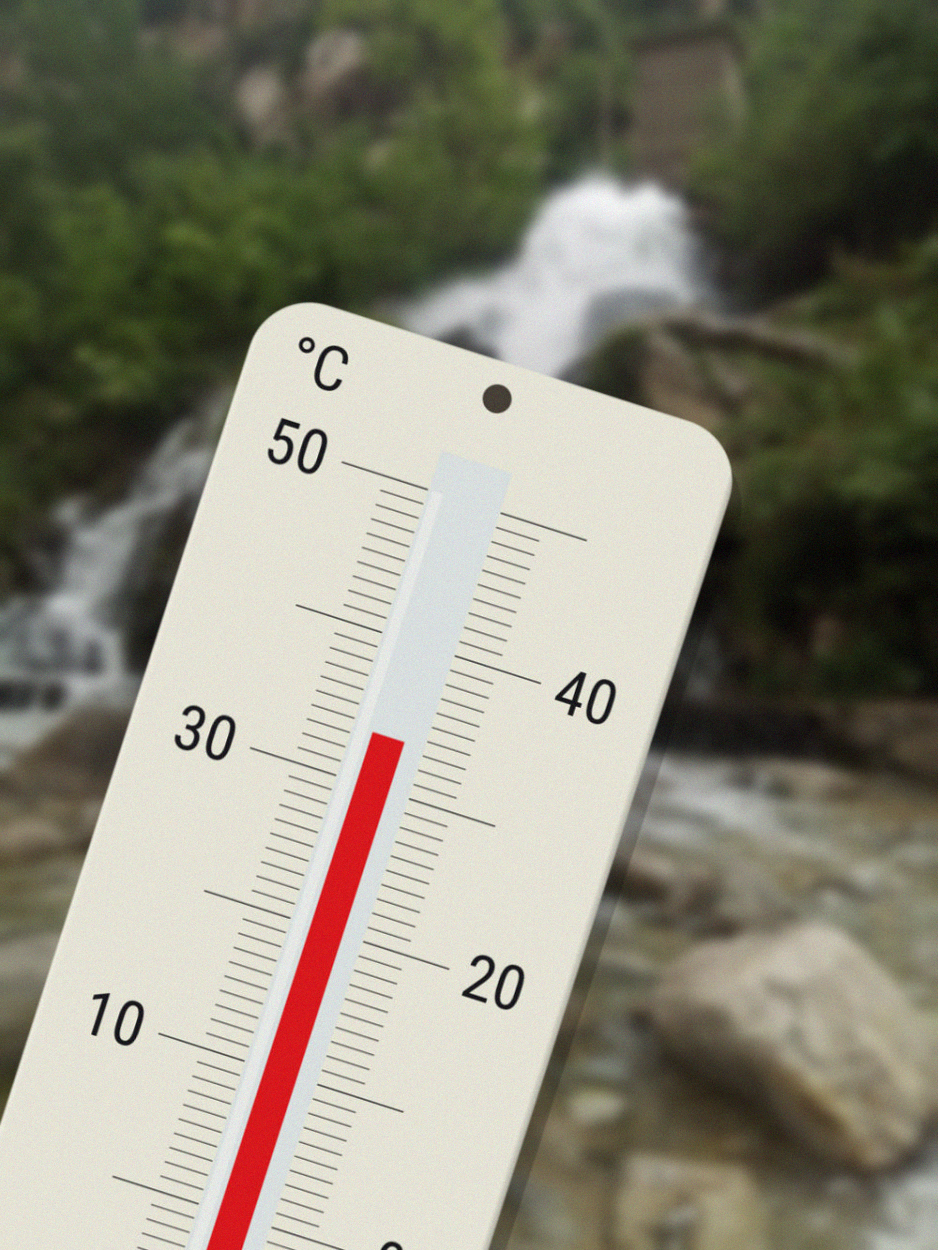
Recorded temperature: 33.5°C
